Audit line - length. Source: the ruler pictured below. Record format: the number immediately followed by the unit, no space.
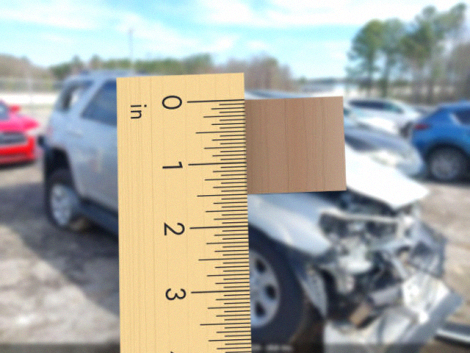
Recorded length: 1.5in
